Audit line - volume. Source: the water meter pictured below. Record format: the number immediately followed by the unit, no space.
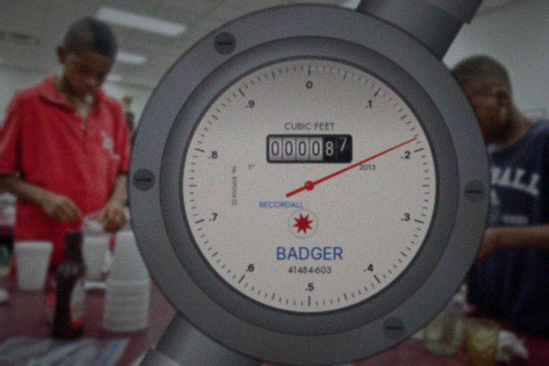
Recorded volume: 87.18ft³
